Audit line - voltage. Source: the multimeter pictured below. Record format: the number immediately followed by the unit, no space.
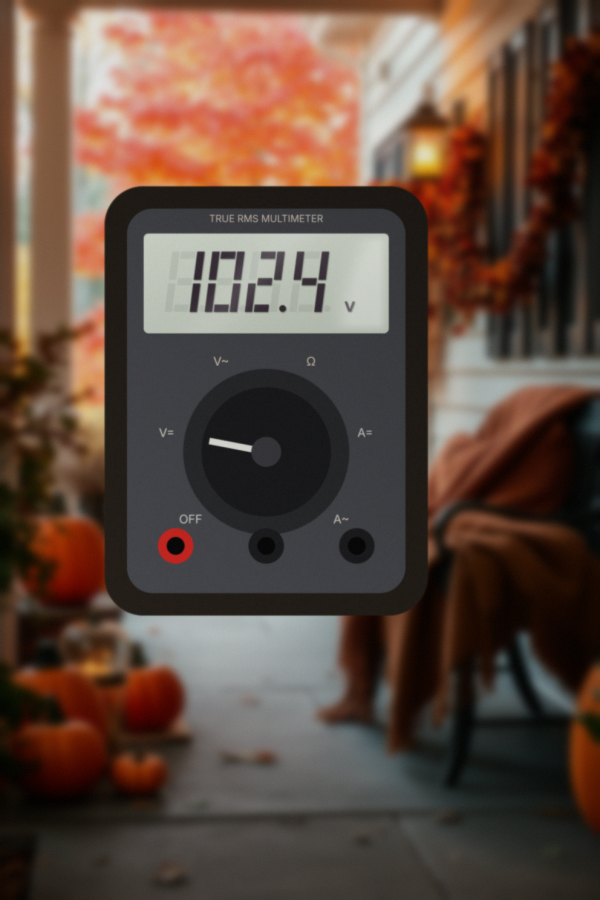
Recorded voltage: 102.4V
